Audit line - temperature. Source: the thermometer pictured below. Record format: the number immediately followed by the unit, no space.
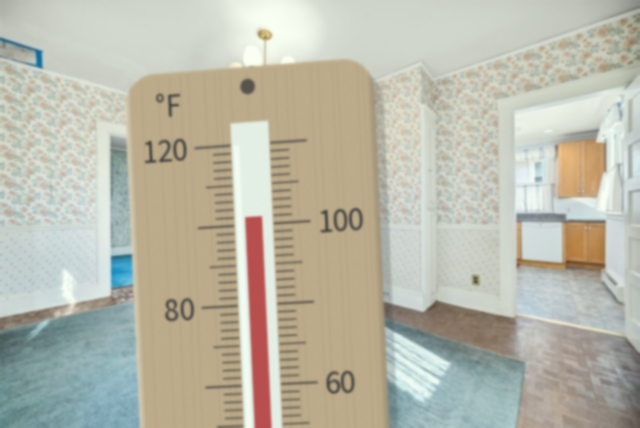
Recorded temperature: 102°F
